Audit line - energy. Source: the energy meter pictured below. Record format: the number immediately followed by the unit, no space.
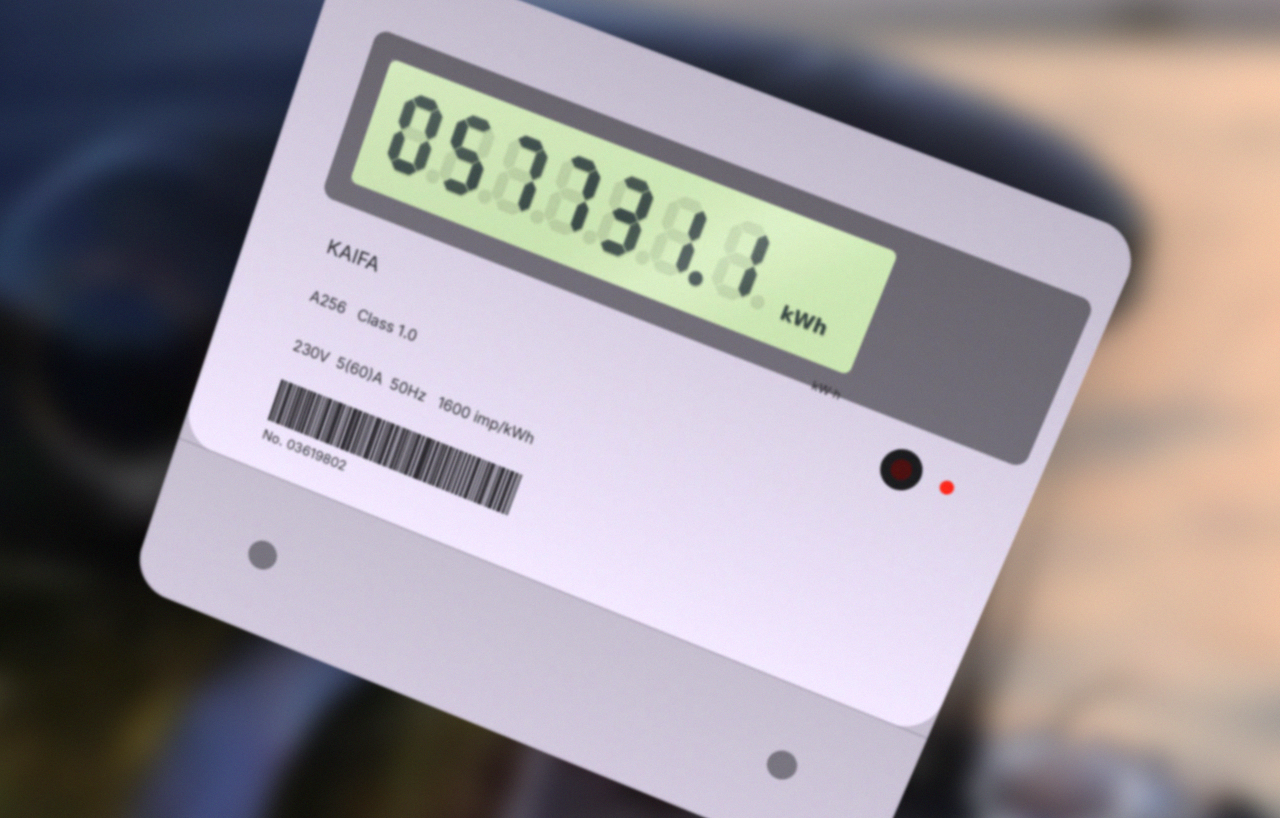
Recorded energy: 57731.1kWh
